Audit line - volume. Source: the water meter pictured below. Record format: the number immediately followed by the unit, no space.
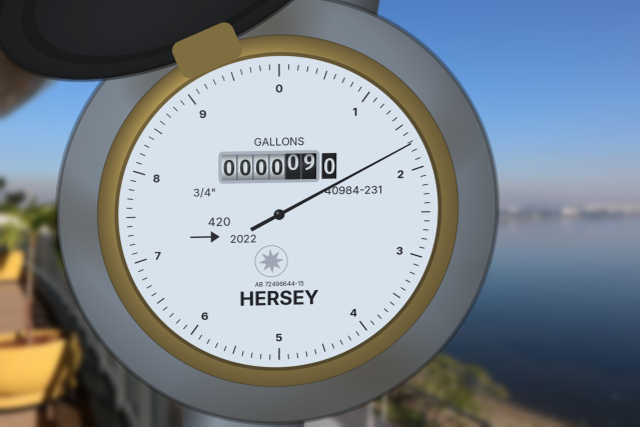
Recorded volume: 91.7gal
